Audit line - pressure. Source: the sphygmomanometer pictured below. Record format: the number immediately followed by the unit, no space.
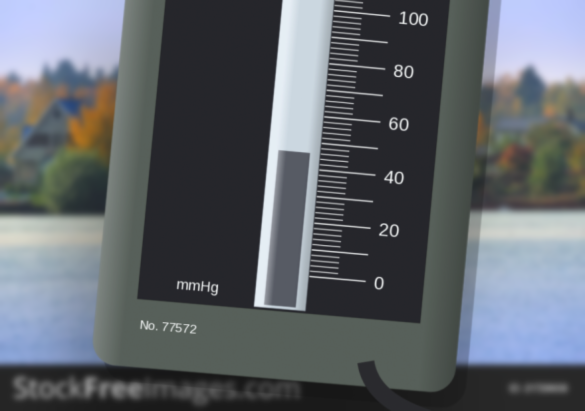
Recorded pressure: 46mmHg
